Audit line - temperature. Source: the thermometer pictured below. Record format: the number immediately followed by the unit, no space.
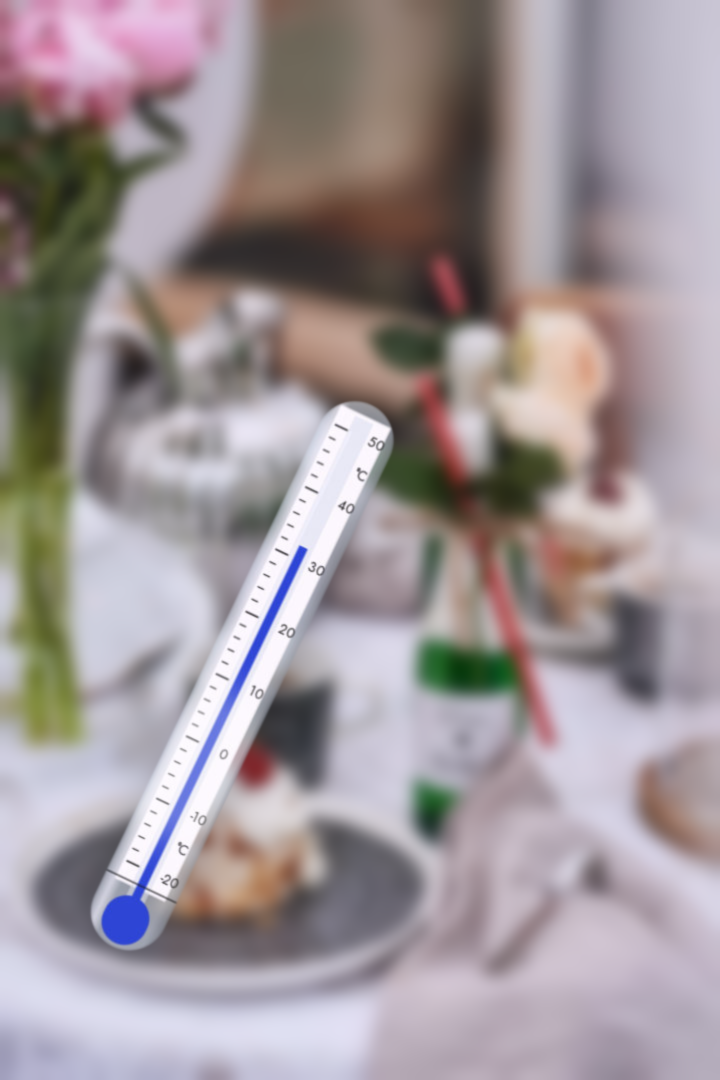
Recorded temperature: 32°C
